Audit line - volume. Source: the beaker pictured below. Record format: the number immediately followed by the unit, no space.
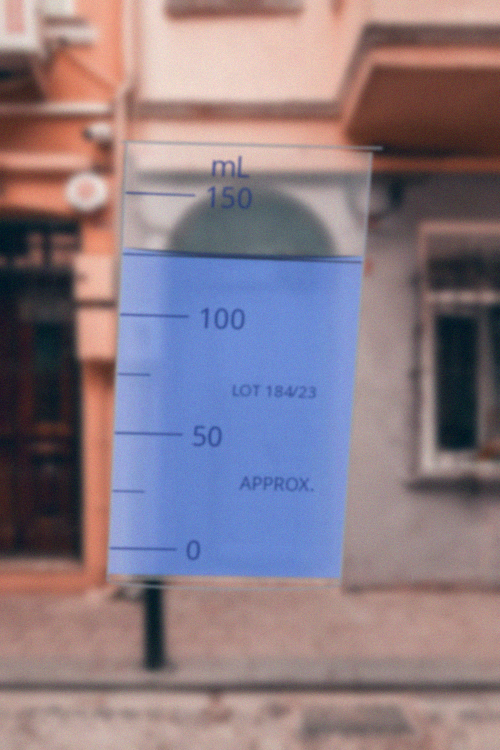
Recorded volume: 125mL
